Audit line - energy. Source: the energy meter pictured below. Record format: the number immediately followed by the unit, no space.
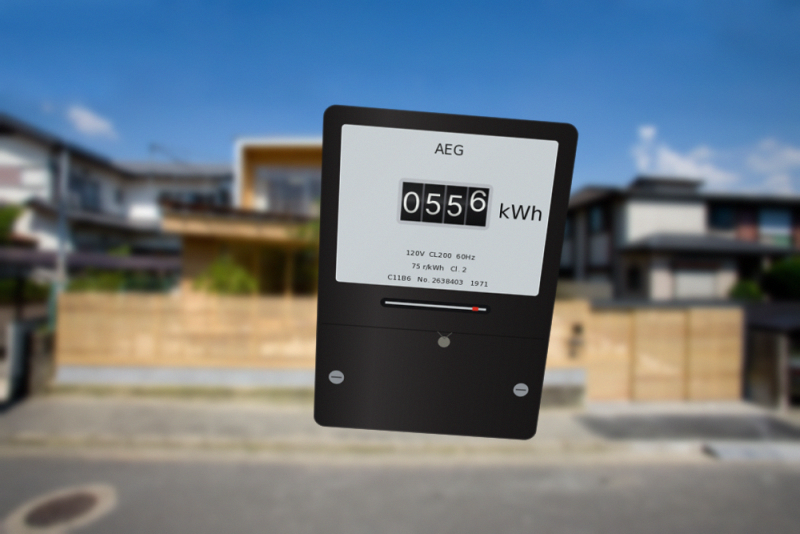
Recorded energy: 556kWh
